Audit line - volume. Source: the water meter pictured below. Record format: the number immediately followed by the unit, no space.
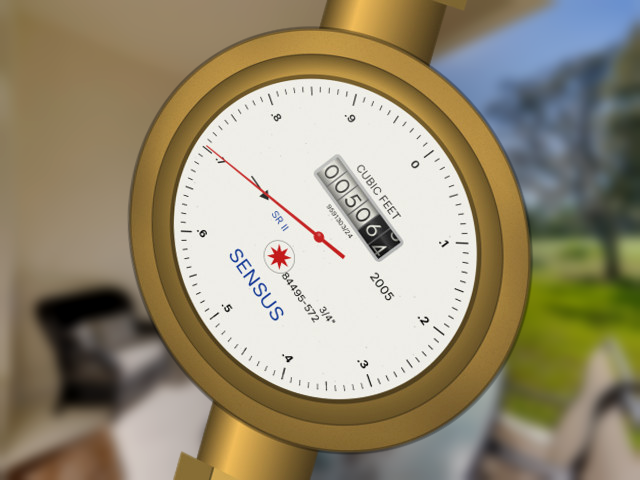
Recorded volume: 5063.70ft³
